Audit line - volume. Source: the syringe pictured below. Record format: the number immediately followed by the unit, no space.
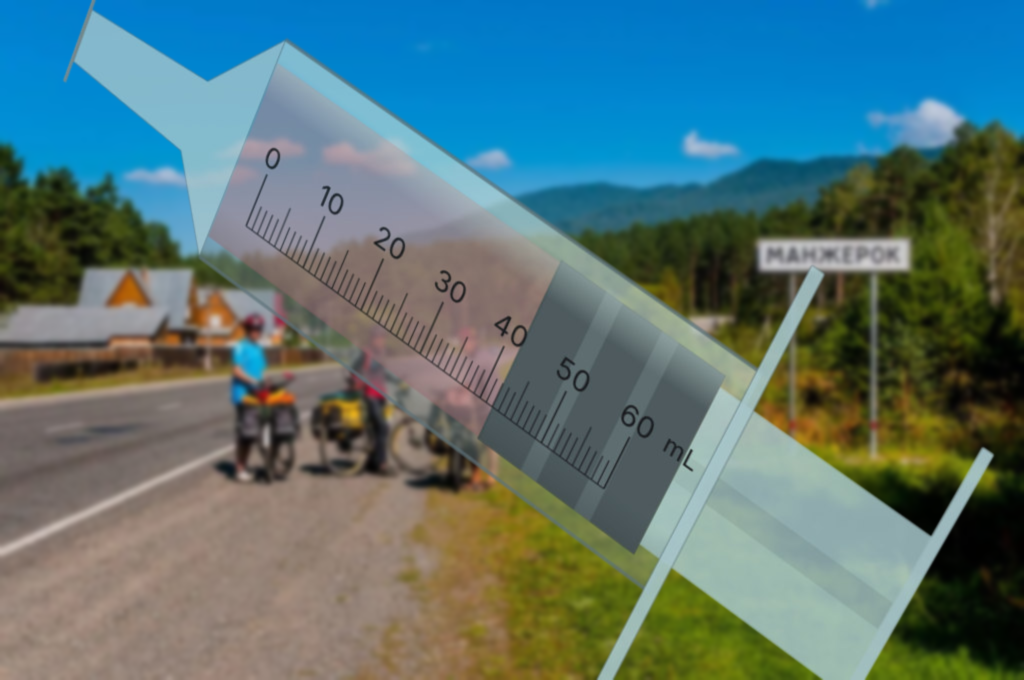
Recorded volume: 42mL
